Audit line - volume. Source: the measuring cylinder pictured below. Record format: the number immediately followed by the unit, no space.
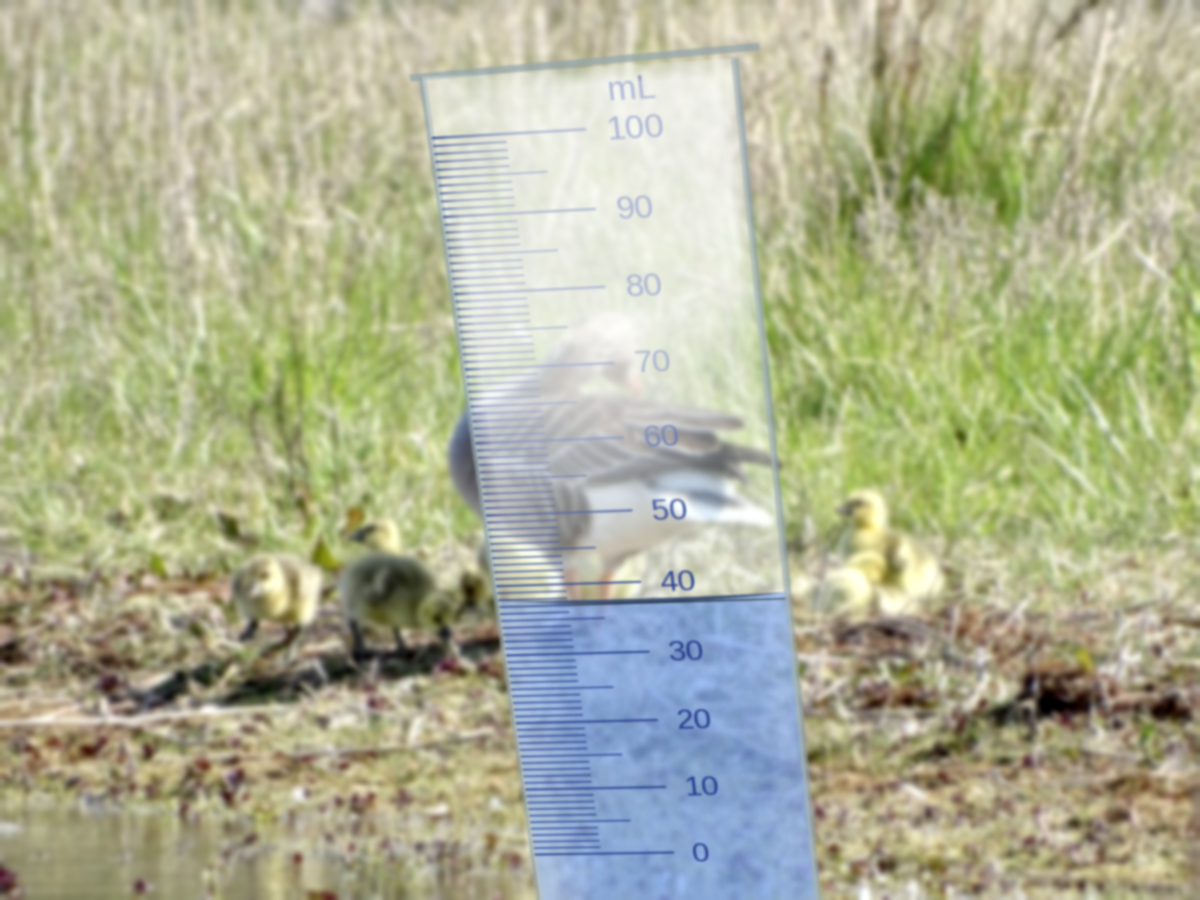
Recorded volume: 37mL
